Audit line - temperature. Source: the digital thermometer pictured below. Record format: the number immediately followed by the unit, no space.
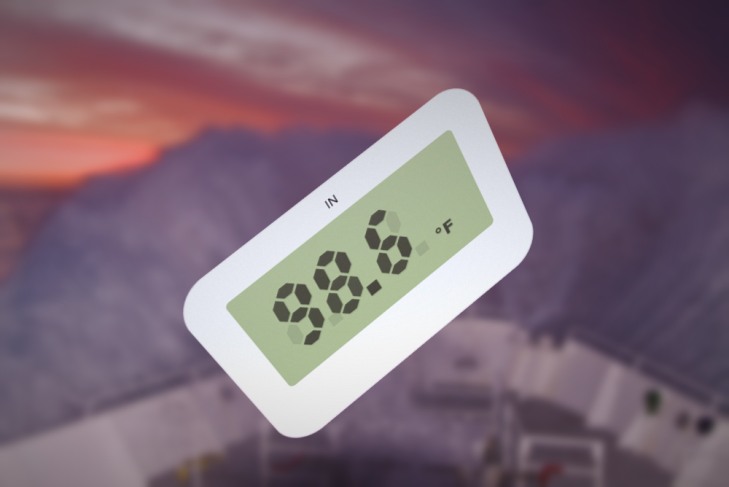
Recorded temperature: 98.6°F
